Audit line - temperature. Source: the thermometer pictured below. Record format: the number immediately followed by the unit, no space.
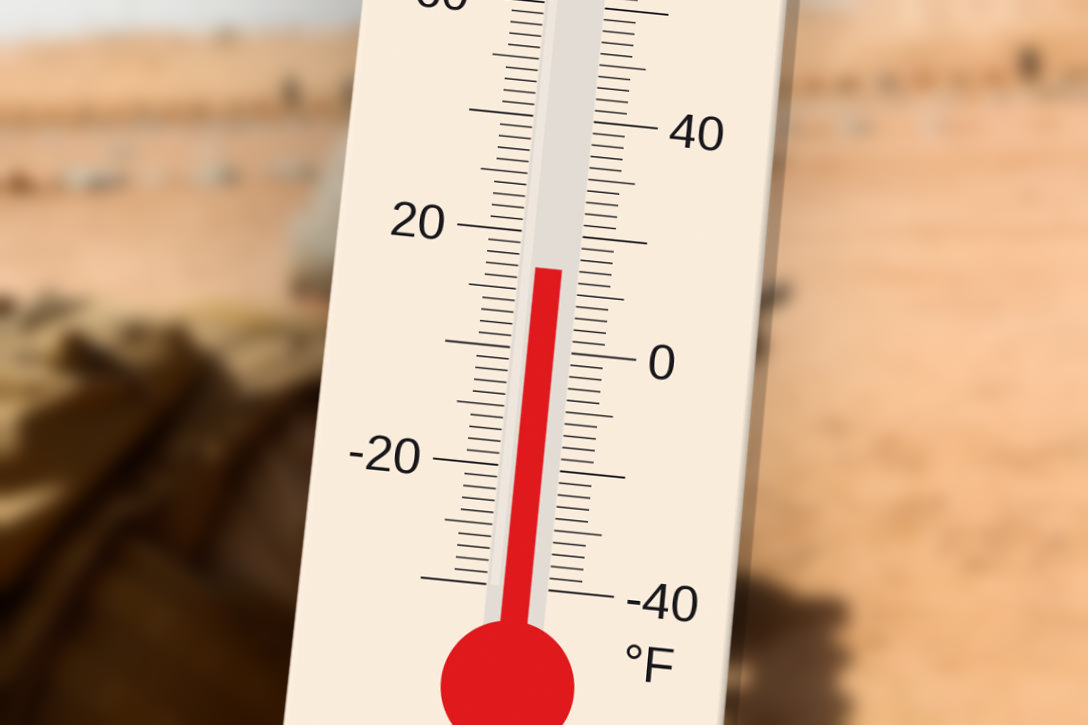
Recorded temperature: 14°F
